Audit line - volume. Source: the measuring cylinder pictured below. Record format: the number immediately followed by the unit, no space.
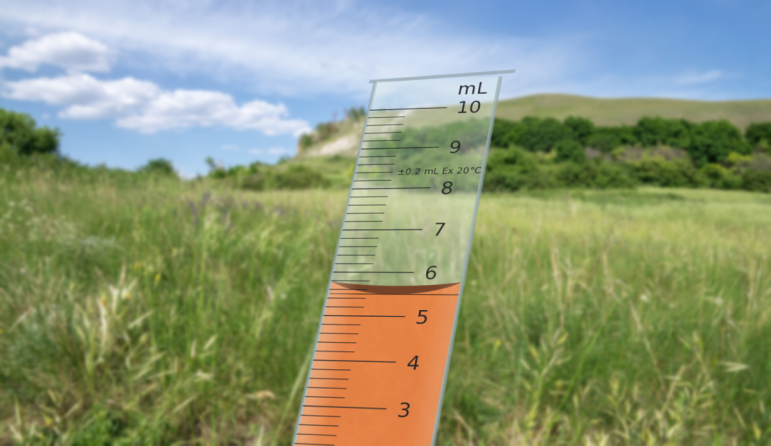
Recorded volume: 5.5mL
